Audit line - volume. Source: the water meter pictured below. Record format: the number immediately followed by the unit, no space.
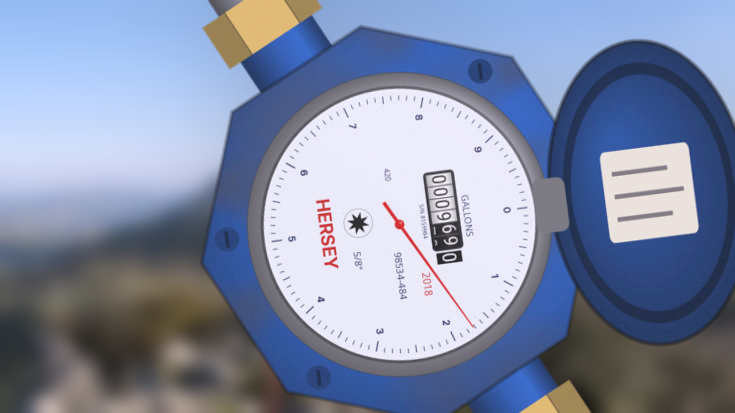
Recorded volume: 9691.7gal
